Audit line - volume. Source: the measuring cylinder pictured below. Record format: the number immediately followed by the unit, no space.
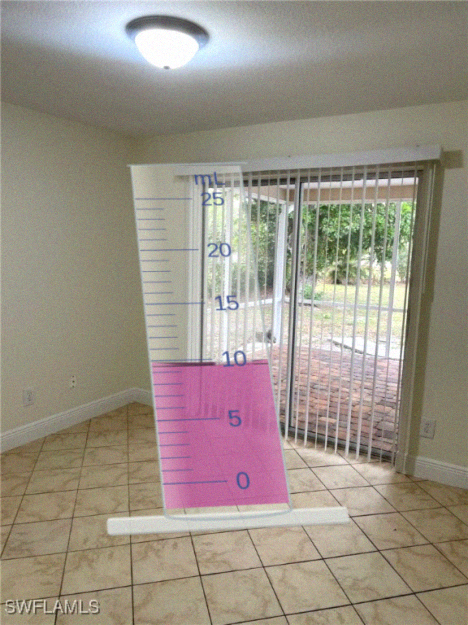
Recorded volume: 9.5mL
